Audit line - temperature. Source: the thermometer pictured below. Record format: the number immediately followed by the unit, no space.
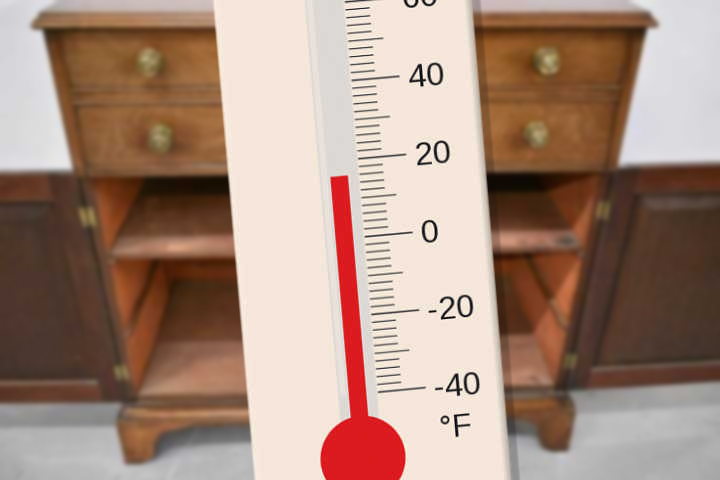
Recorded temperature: 16°F
